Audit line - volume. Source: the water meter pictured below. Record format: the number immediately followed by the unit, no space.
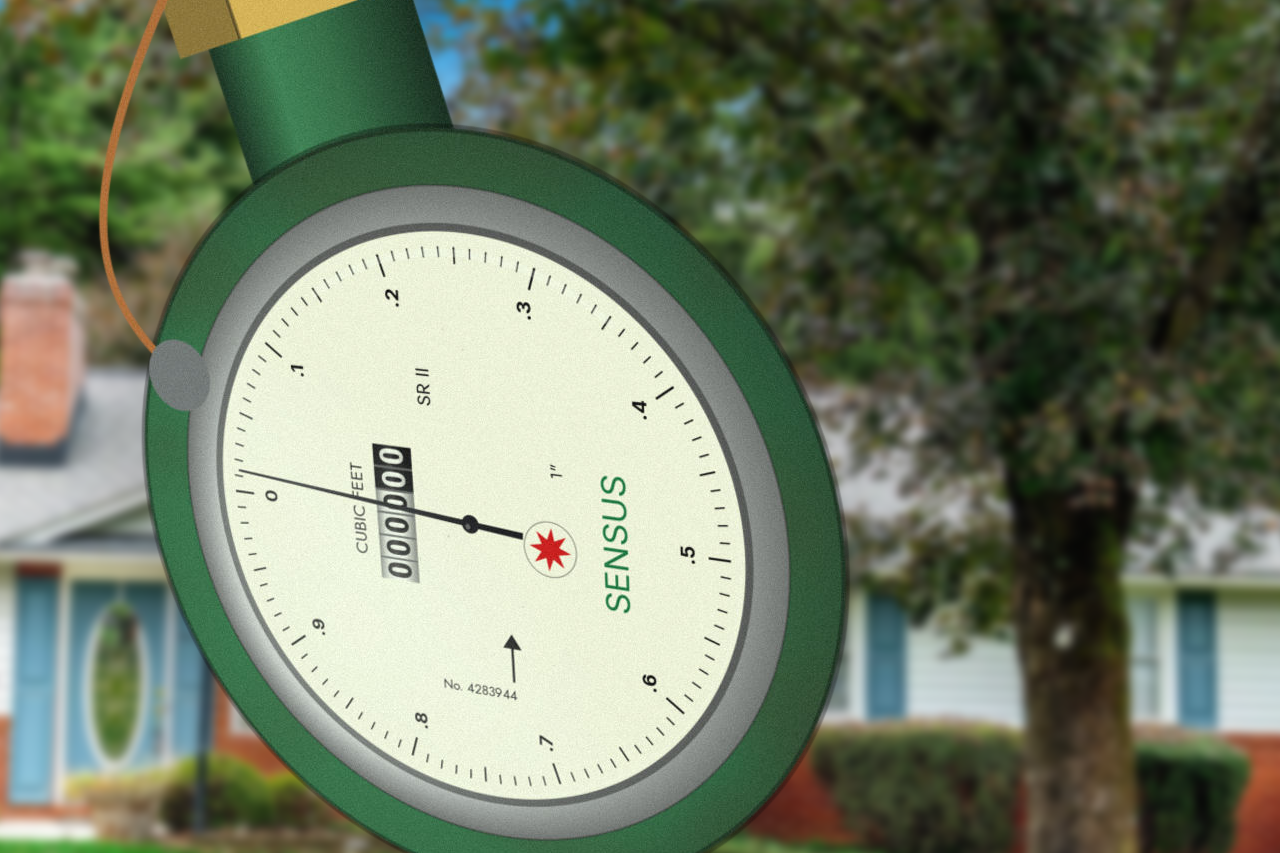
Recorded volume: 0.01ft³
